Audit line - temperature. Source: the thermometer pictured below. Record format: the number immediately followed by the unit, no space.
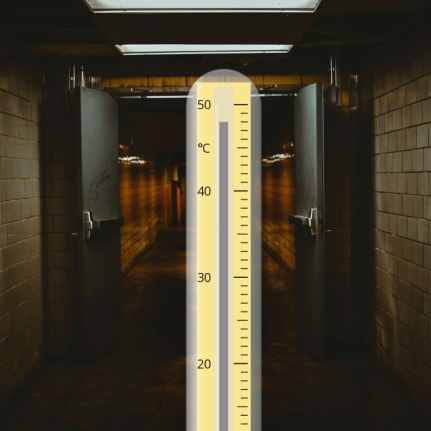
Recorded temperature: 48°C
